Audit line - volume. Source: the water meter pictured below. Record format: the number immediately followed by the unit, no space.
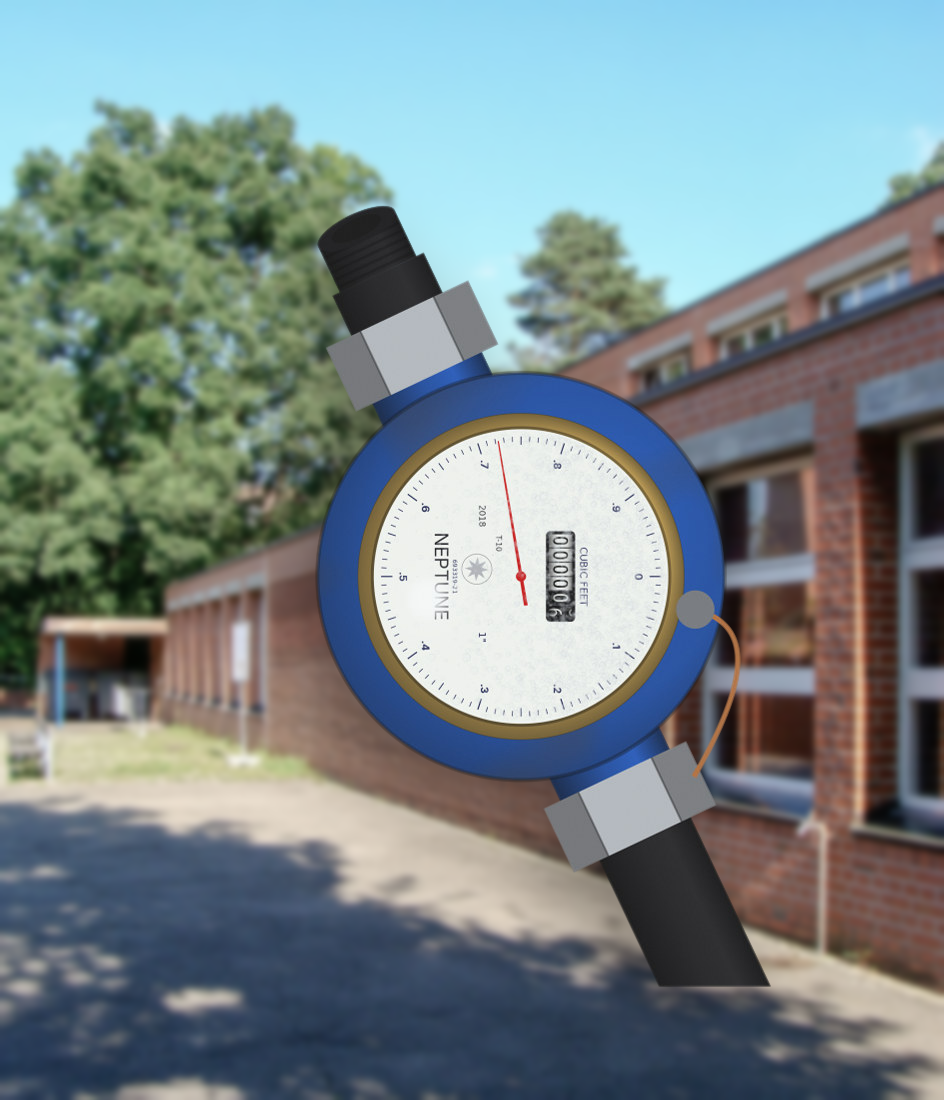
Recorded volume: 5.72ft³
